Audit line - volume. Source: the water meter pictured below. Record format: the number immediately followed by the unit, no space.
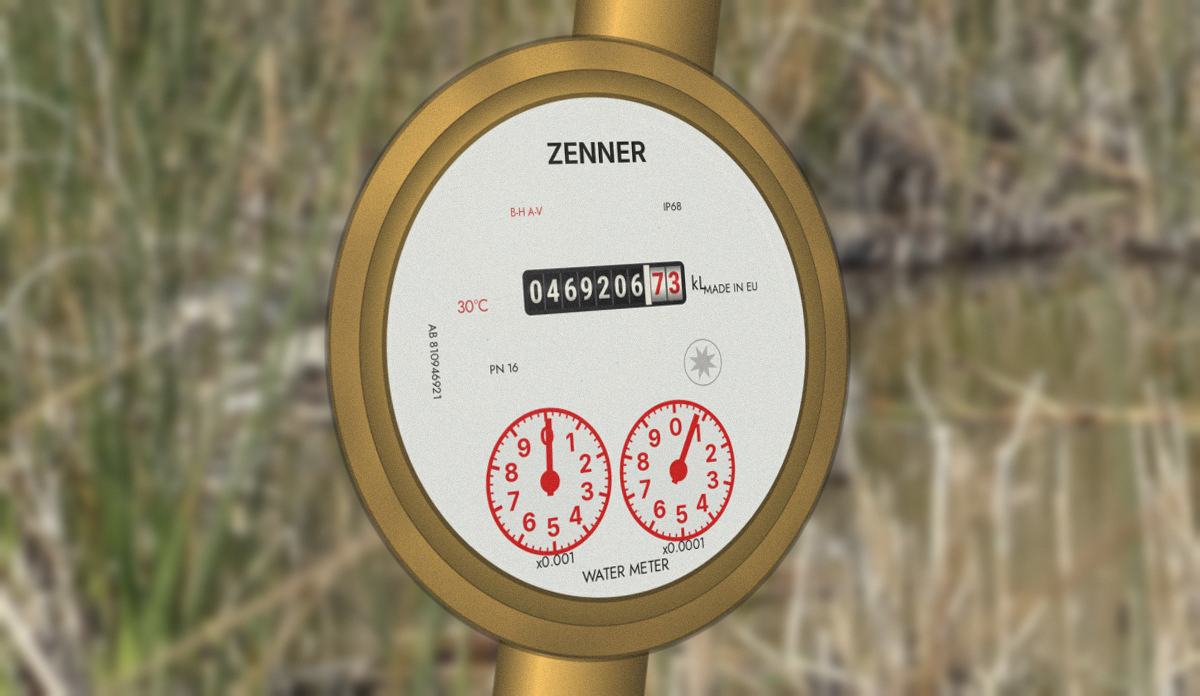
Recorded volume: 469206.7300kL
